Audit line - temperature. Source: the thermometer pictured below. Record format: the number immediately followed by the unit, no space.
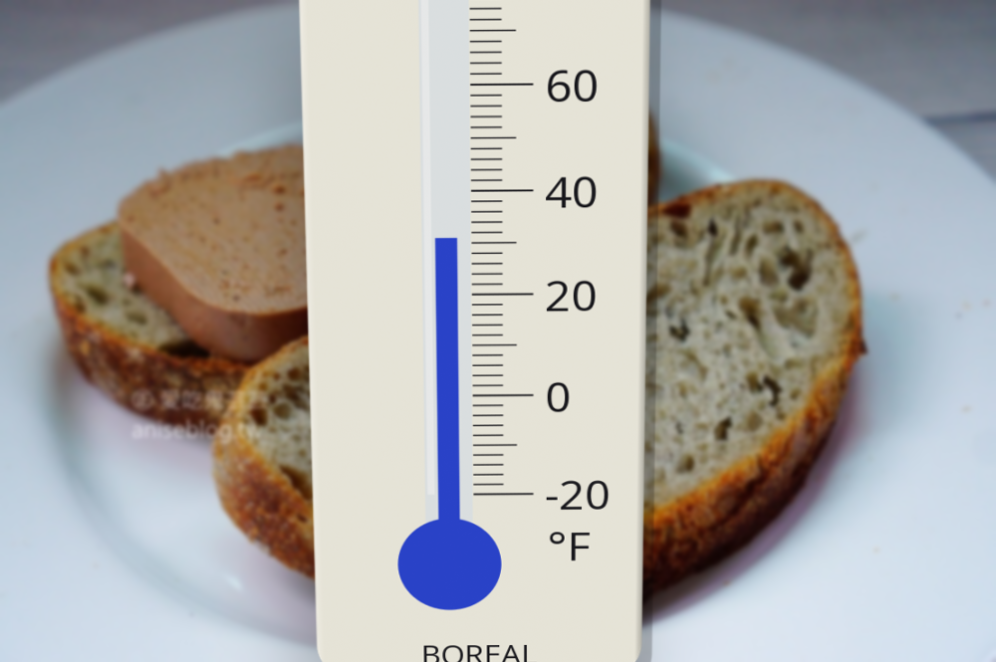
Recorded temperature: 31°F
